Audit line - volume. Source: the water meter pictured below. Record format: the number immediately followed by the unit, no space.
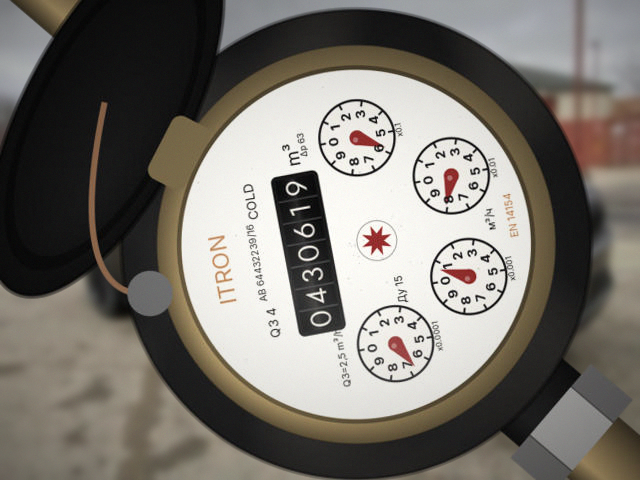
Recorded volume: 430619.5806m³
